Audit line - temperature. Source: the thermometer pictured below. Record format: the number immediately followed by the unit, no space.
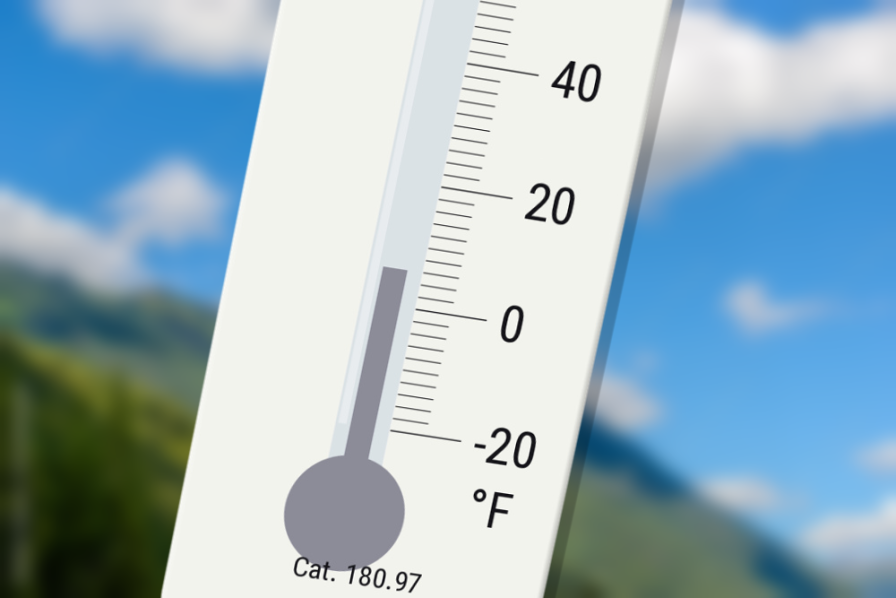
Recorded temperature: 6°F
